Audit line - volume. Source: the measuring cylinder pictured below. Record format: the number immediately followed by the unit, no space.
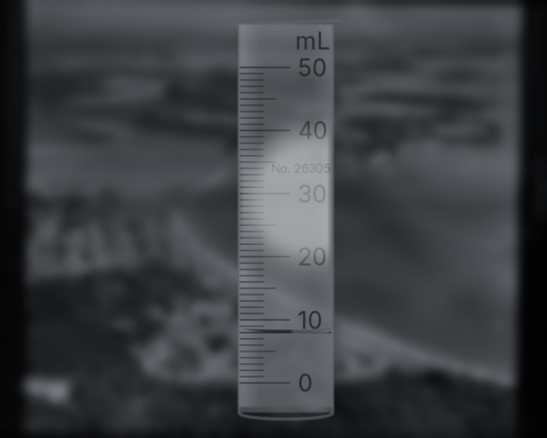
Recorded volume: 8mL
